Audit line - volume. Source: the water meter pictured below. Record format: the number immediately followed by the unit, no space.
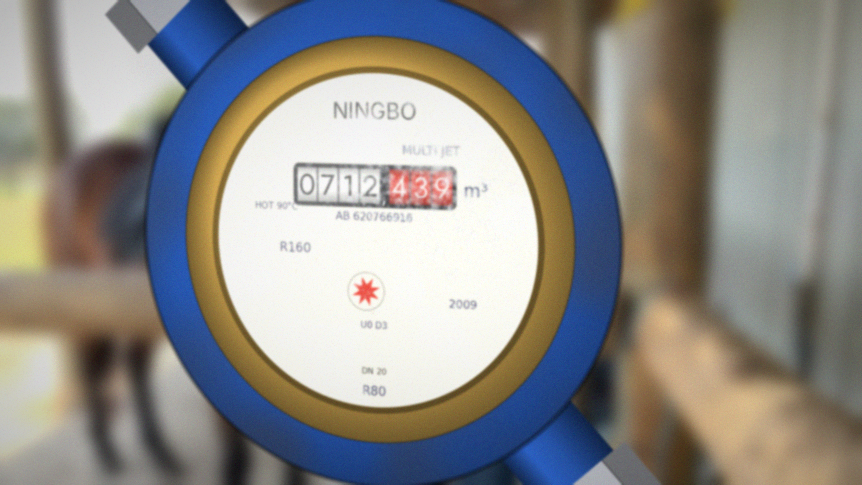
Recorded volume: 712.439m³
